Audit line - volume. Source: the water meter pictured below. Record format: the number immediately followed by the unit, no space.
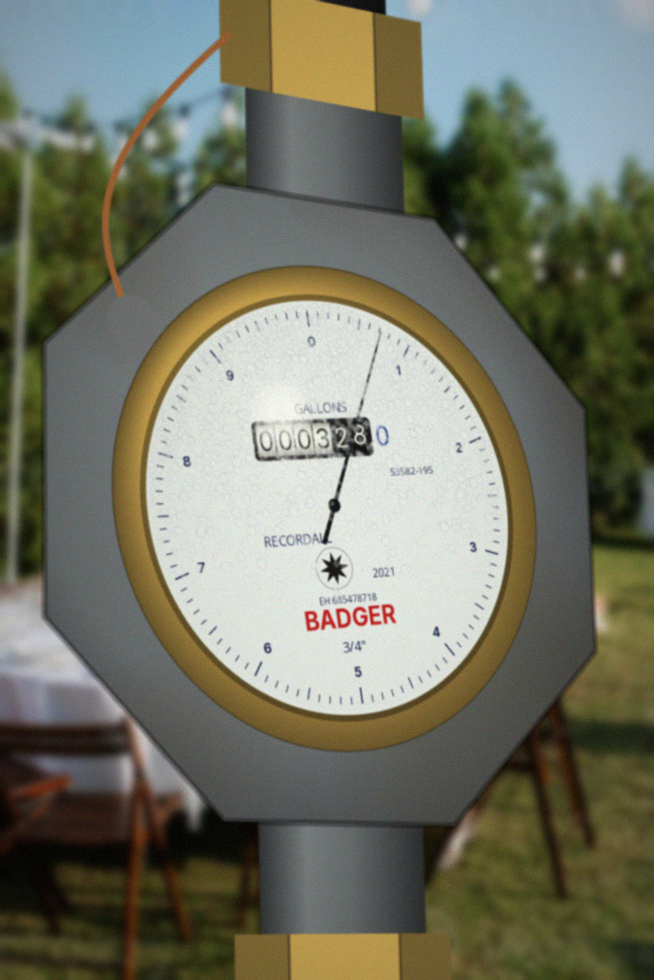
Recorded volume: 3280.7gal
